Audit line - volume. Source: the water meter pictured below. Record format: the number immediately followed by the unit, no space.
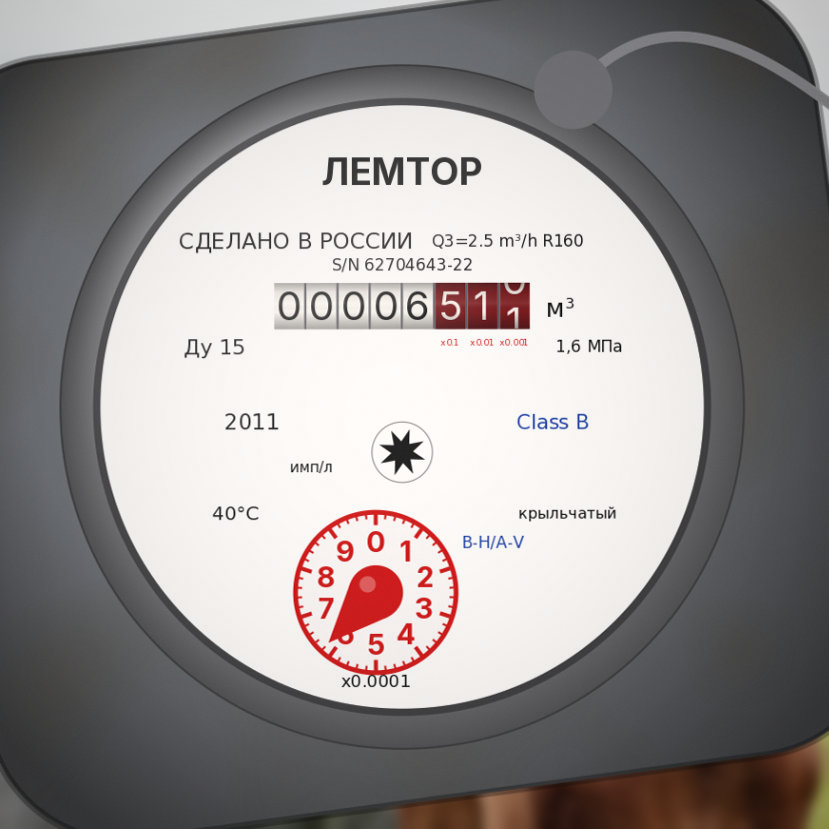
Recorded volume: 6.5106m³
